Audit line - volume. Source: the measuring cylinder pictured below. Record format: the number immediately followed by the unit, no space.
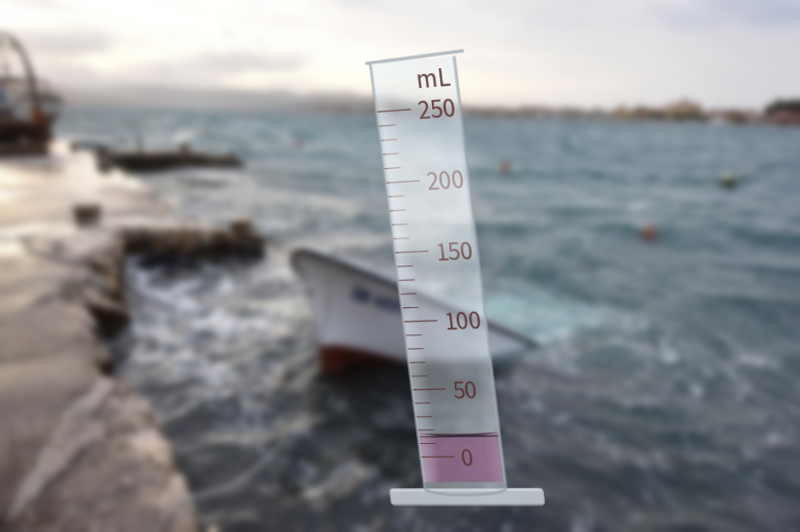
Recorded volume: 15mL
